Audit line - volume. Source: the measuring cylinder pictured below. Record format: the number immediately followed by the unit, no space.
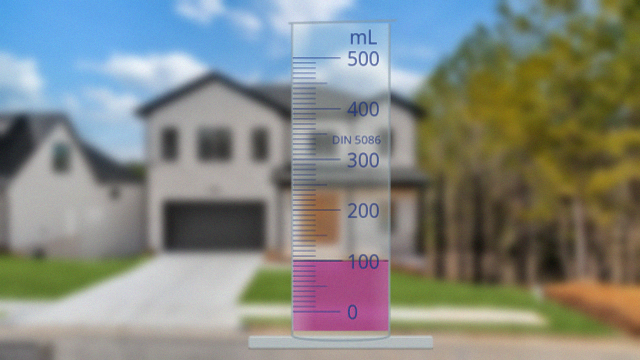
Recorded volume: 100mL
